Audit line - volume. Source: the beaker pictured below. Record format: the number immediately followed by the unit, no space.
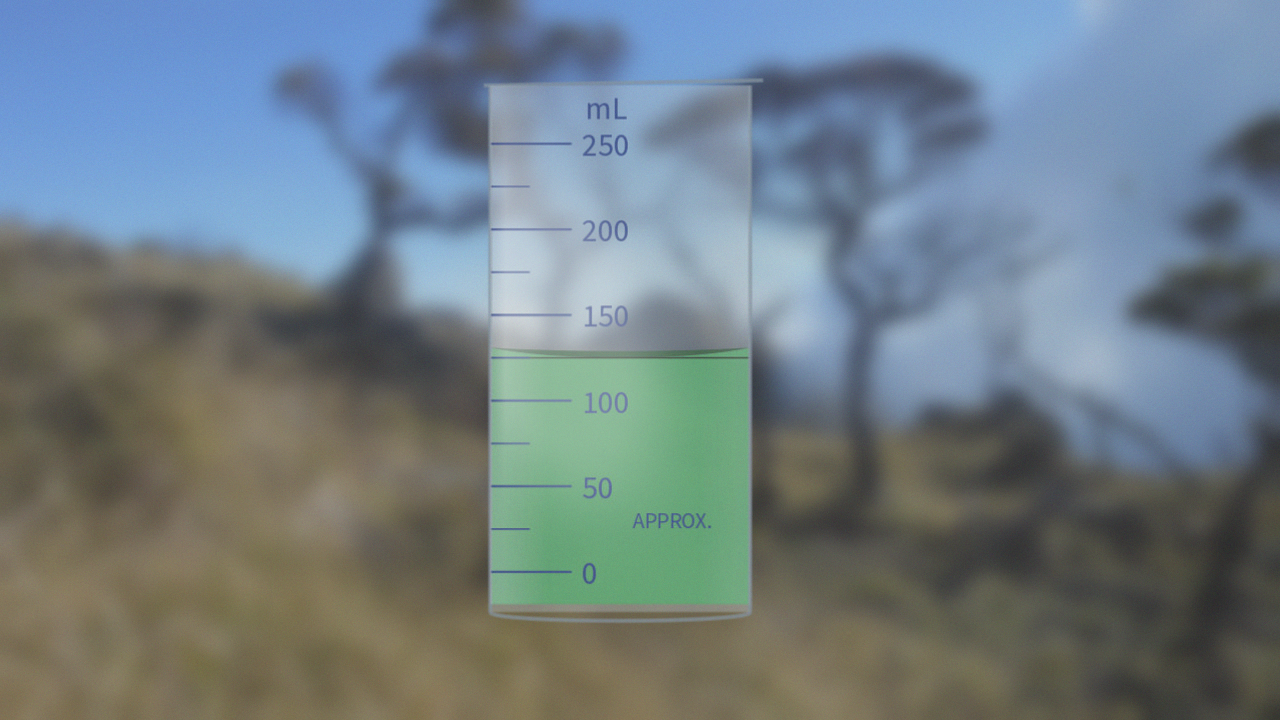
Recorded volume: 125mL
